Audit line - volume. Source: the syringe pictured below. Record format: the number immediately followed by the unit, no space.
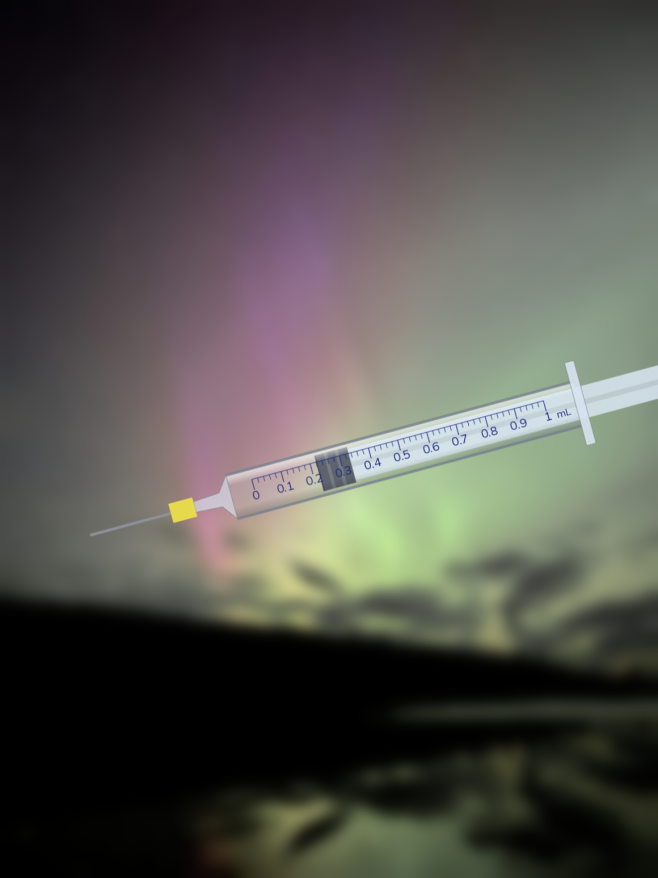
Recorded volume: 0.22mL
